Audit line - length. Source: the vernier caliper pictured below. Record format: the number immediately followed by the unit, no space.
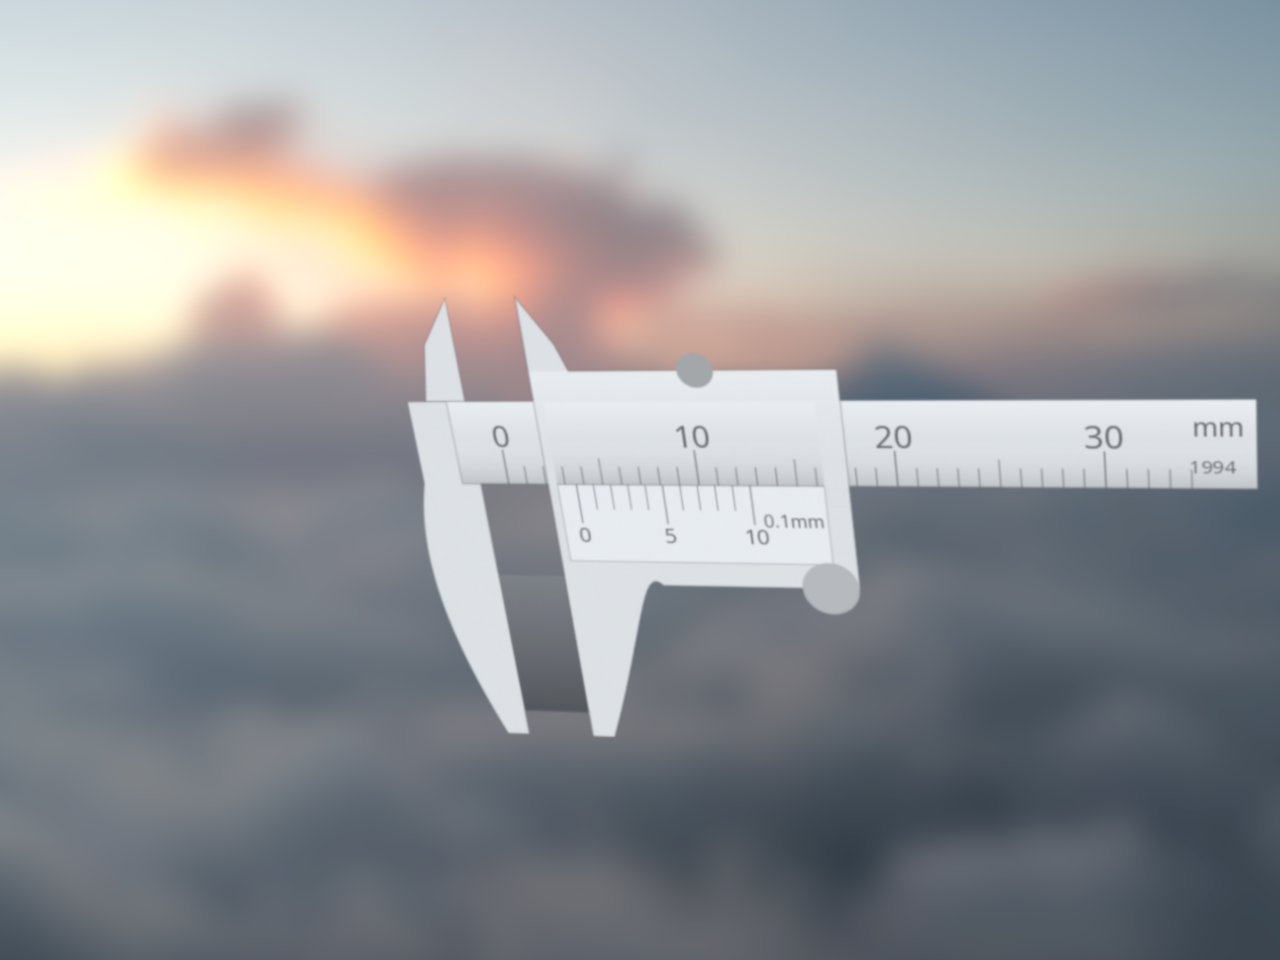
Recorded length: 3.6mm
